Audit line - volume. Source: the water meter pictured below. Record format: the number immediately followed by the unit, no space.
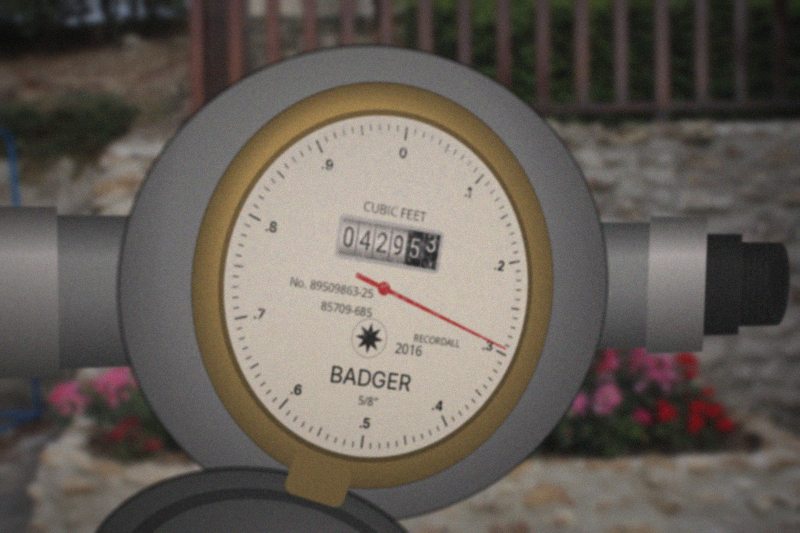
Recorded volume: 42953.29ft³
